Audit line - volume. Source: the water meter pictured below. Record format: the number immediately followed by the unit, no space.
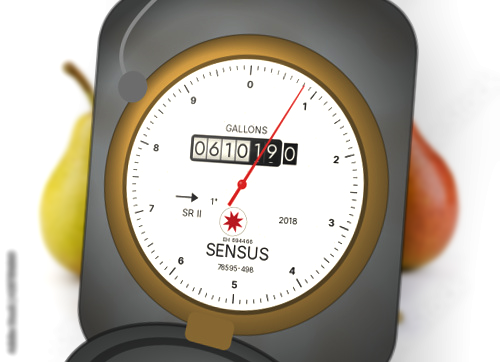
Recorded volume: 610190.8gal
